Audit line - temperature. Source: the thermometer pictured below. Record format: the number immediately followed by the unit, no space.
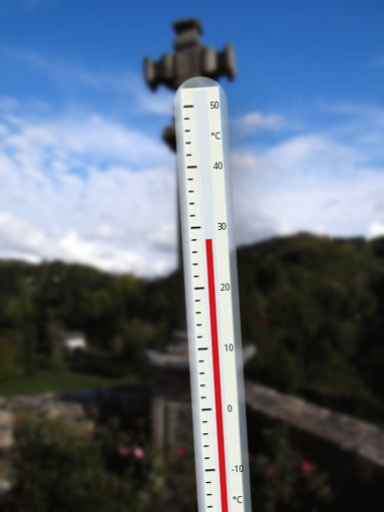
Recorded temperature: 28°C
